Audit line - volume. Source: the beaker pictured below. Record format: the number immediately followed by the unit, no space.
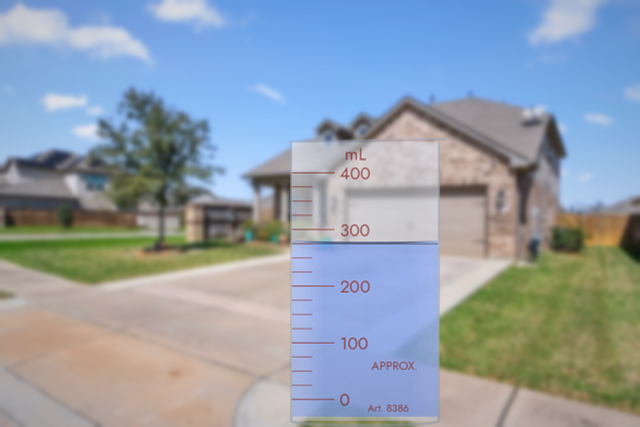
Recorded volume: 275mL
